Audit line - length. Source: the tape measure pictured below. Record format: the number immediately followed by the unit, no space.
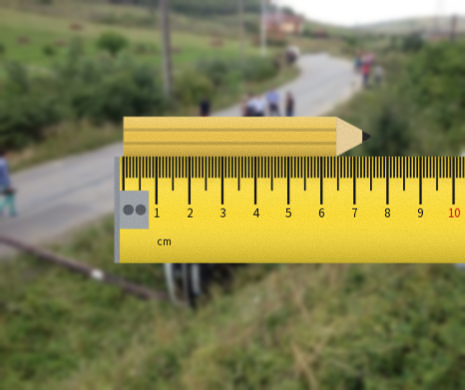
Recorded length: 7.5cm
